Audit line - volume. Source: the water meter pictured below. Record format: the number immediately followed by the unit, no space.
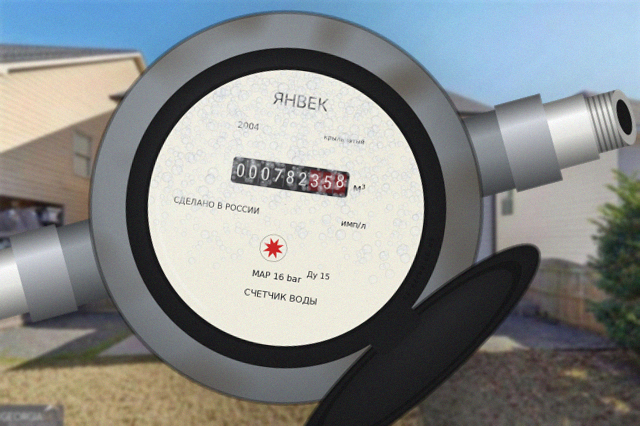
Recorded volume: 782.358m³
